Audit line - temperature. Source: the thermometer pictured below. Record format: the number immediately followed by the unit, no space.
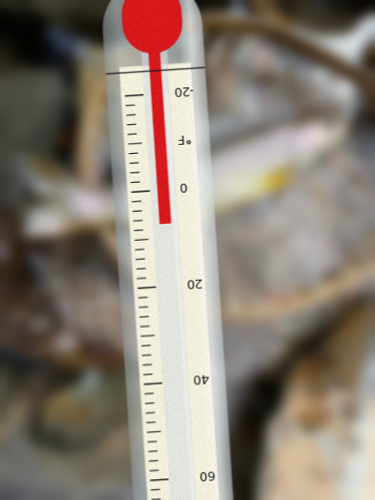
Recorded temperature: 7°F
